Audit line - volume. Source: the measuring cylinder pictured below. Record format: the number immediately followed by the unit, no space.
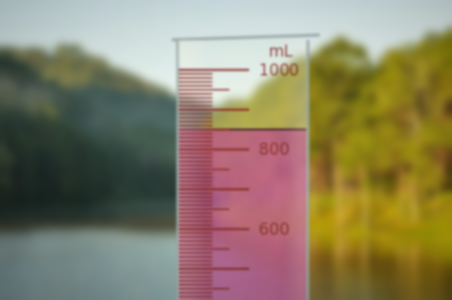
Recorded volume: 850mL
